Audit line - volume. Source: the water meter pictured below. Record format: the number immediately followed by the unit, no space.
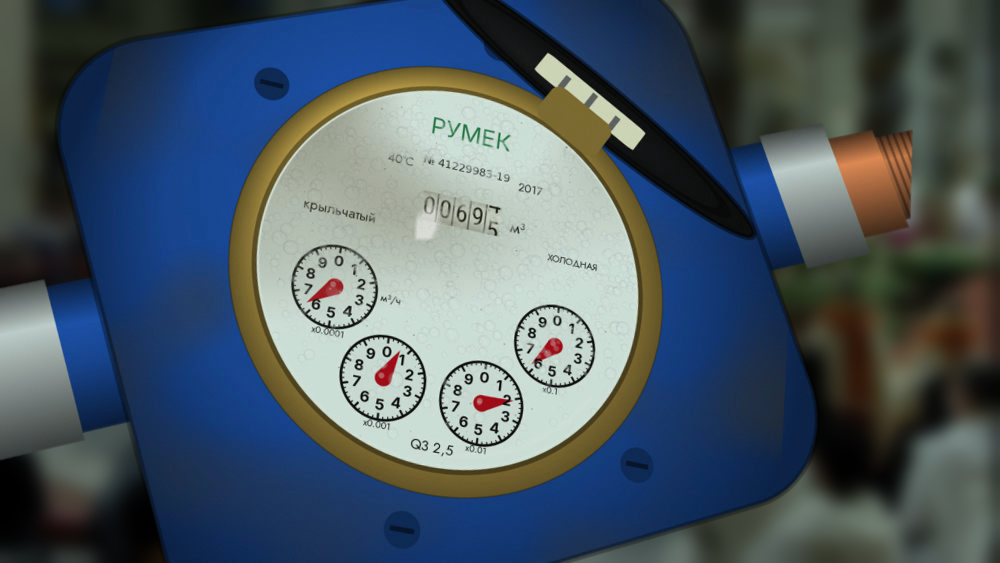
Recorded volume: 694.6206m³
